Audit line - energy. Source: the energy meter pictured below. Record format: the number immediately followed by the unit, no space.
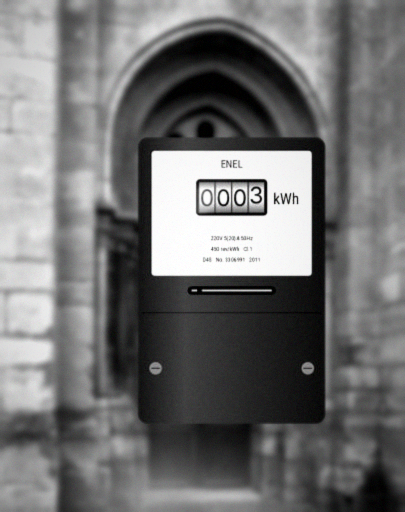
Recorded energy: 3kWh
